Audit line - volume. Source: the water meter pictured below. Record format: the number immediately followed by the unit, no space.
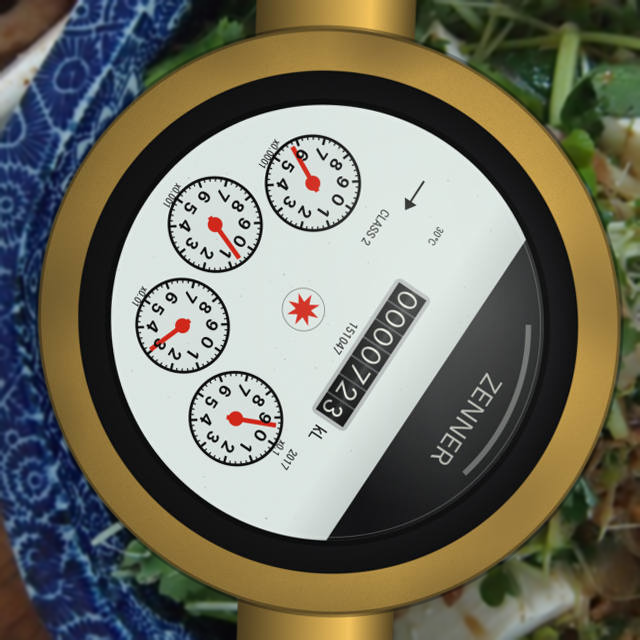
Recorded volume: 722.9305kL
